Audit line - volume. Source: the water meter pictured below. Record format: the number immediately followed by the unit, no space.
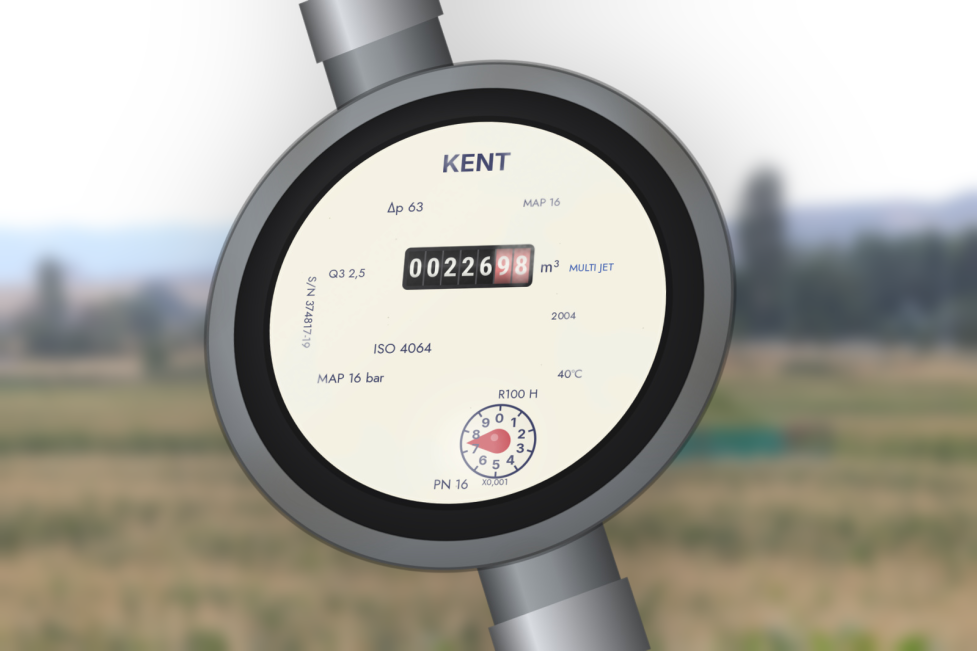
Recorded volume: 226.987m³
